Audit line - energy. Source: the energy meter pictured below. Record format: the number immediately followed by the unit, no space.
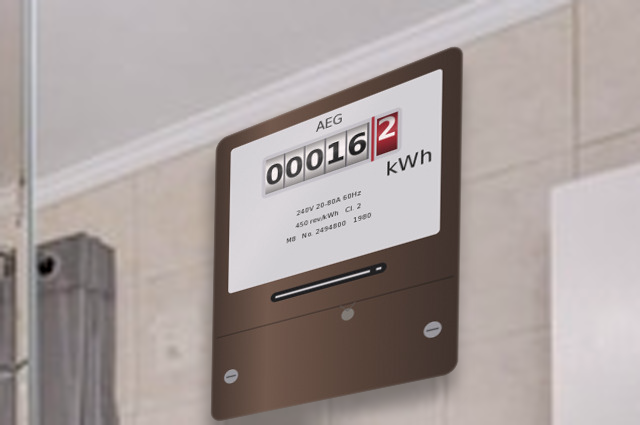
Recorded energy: 16.2kWh
